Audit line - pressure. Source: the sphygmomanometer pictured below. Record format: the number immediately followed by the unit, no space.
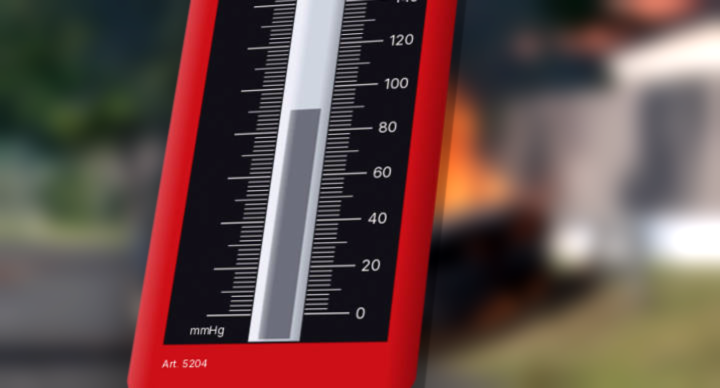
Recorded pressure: 90mmHg
